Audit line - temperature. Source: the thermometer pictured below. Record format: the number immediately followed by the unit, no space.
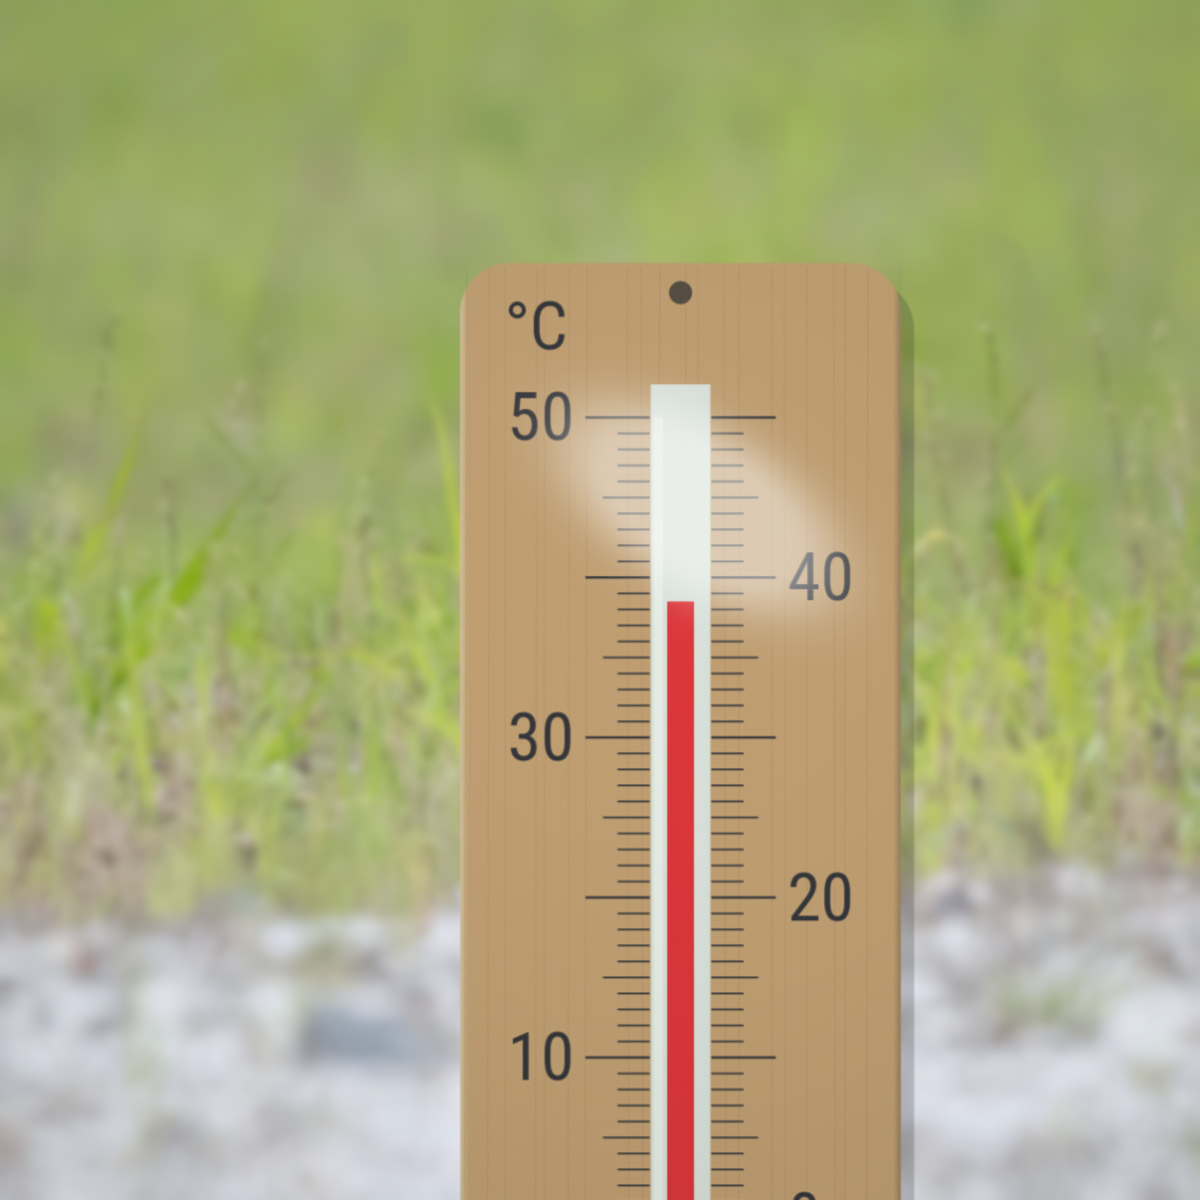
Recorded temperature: 38.5°C
